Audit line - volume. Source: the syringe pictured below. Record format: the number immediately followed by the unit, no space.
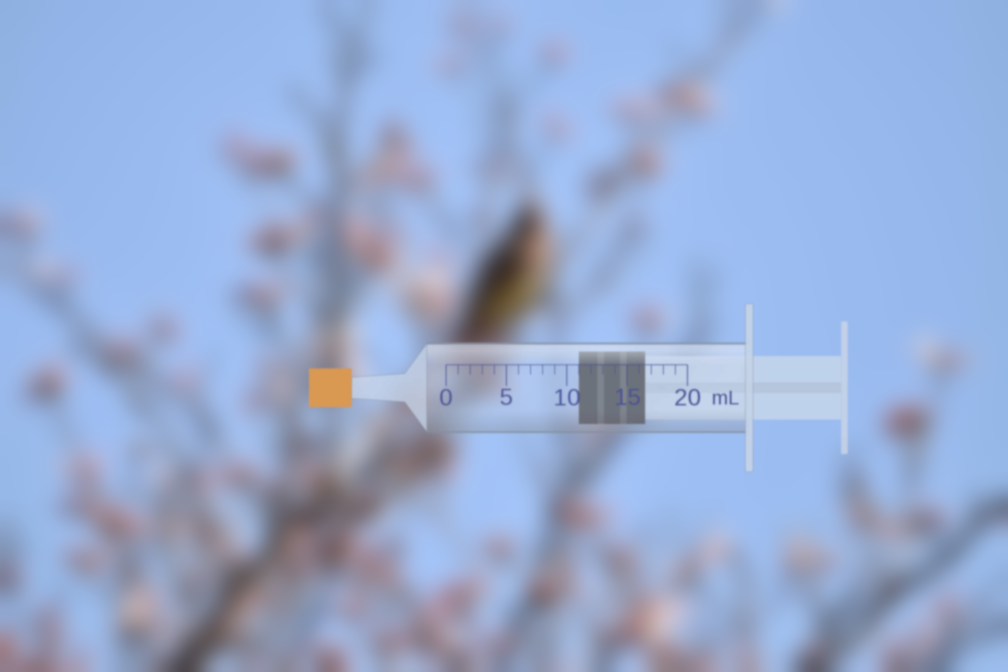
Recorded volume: 11mL
